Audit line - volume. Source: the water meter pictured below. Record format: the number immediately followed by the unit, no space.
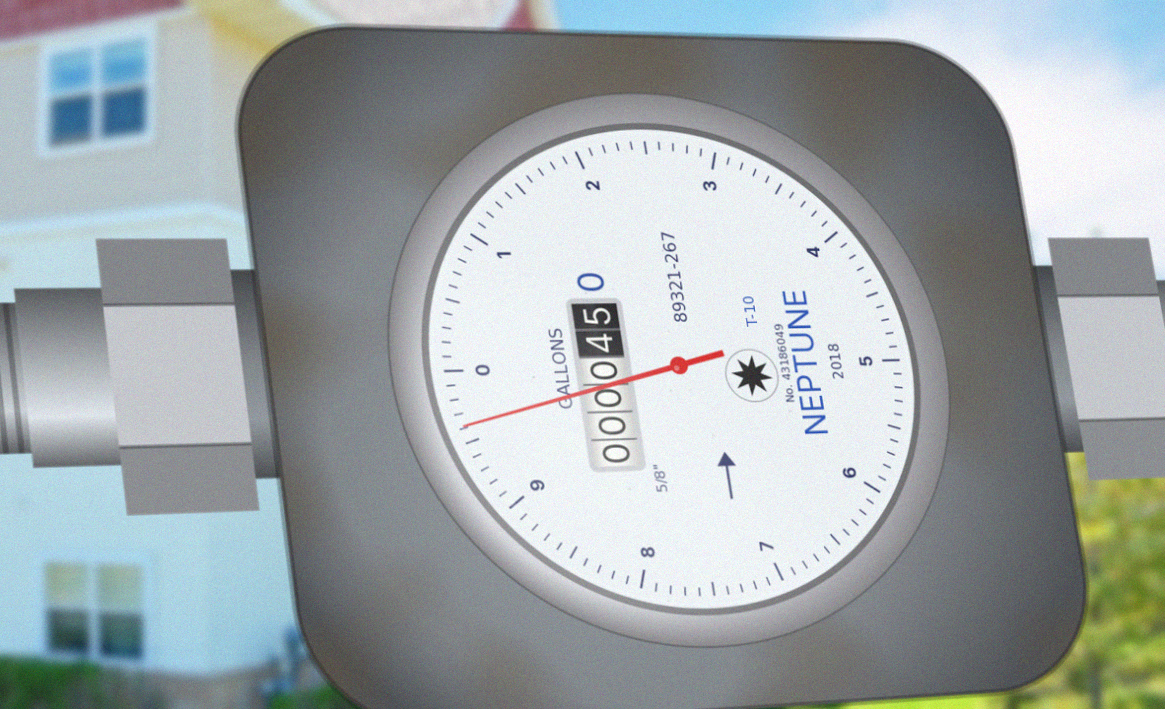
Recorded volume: 449.6gal
